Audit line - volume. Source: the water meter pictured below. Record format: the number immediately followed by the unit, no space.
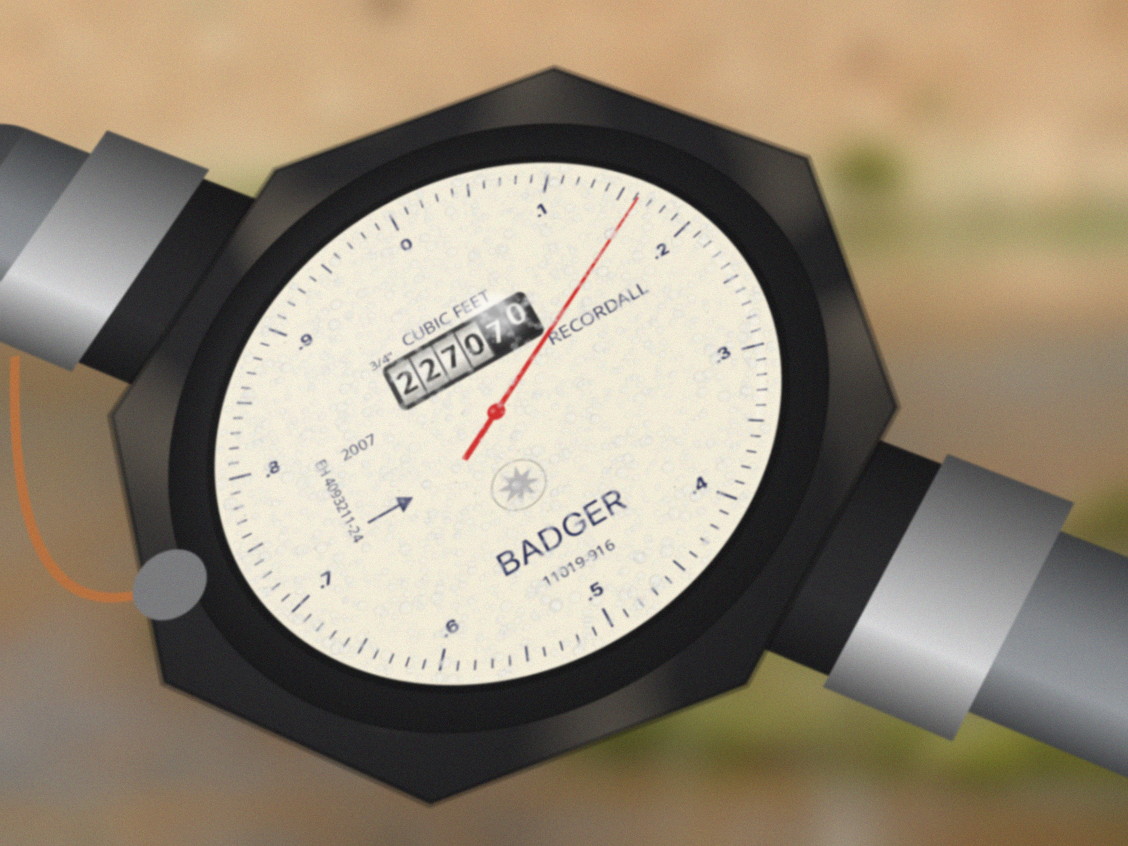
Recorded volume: 227070.16ft³
